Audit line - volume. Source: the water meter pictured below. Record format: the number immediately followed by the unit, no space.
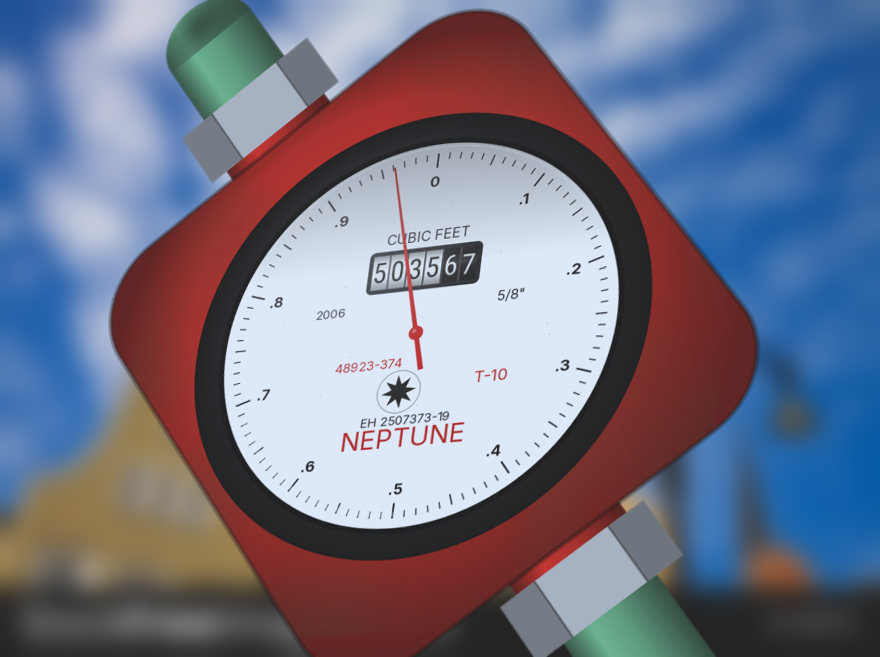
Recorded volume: 503566.96ft³
